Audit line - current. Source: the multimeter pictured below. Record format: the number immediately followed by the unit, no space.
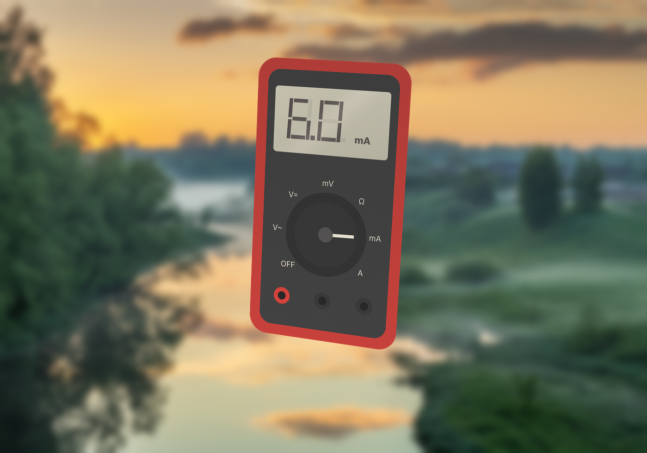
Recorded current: 6.0mA
